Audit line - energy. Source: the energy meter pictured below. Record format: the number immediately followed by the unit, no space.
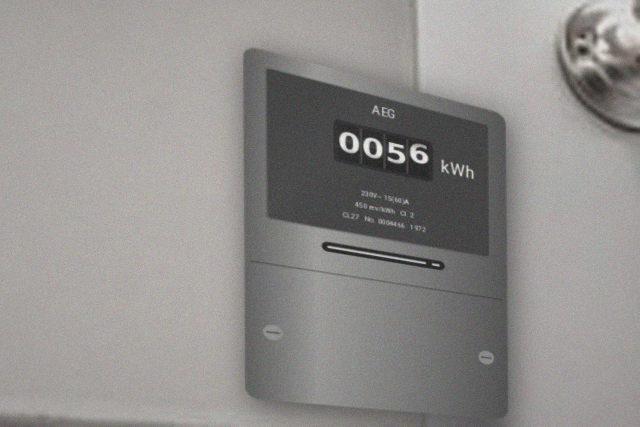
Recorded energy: 56kWh
